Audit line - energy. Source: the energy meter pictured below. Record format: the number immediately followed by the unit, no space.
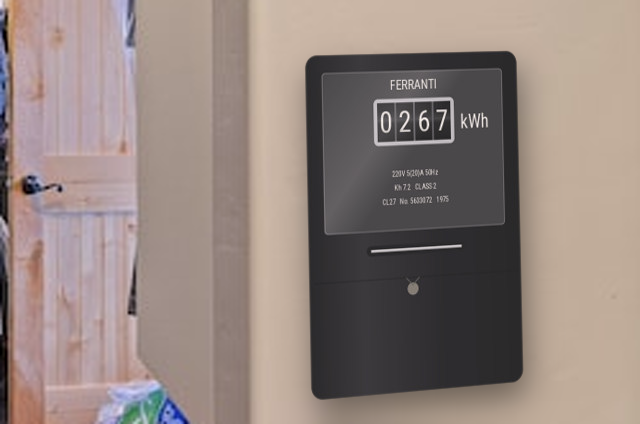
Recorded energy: 267kWh
